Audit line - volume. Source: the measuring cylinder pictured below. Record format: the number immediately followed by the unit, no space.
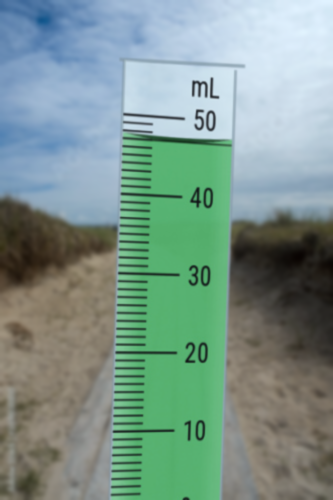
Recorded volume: 47mL
